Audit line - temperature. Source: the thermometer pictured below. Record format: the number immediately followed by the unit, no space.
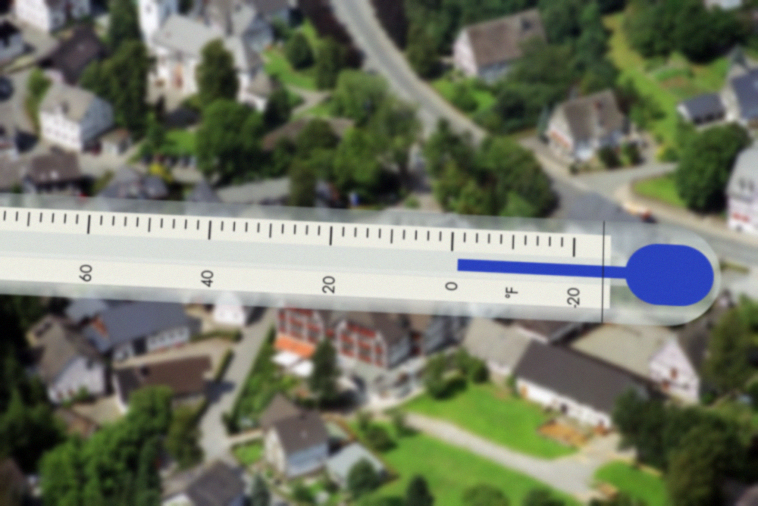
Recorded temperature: -1°F
